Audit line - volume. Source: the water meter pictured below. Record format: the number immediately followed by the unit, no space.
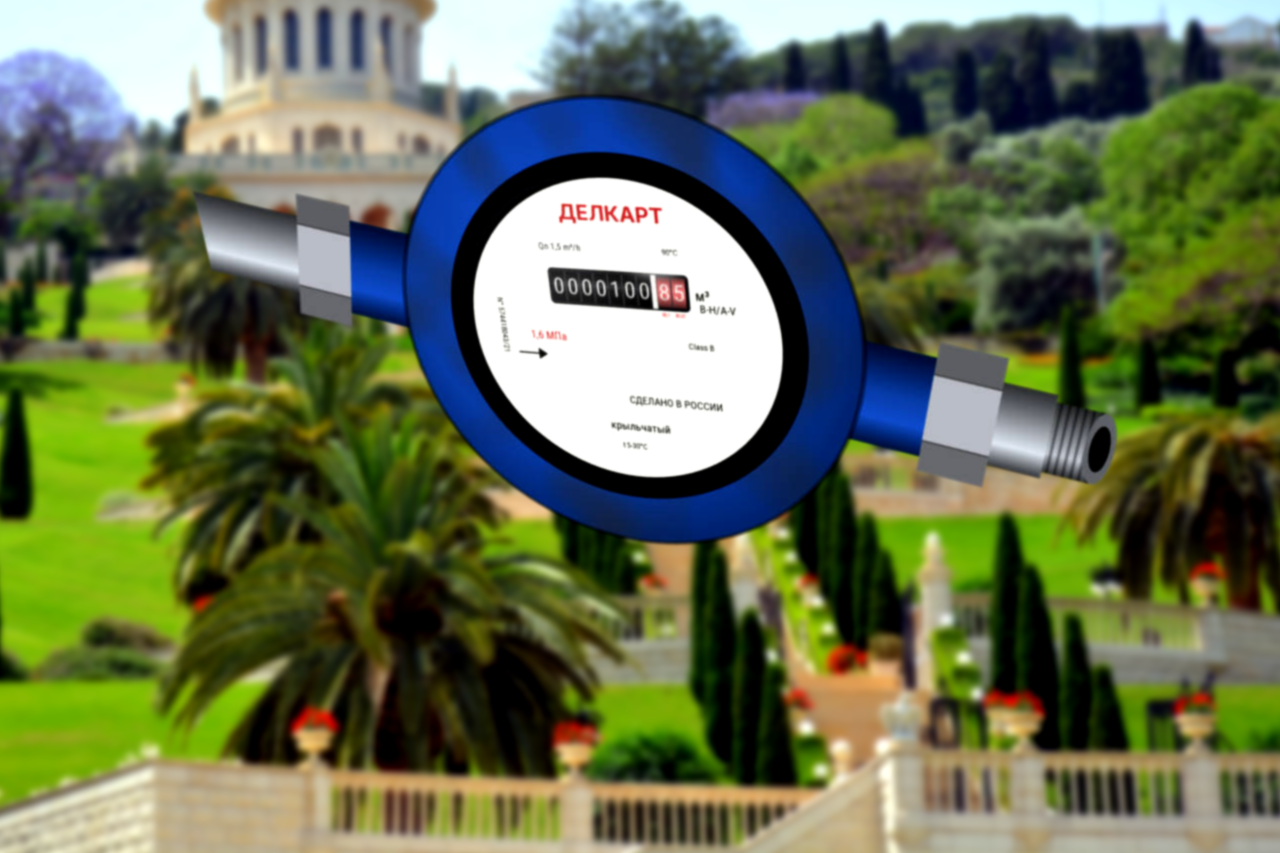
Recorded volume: 100.85m³
